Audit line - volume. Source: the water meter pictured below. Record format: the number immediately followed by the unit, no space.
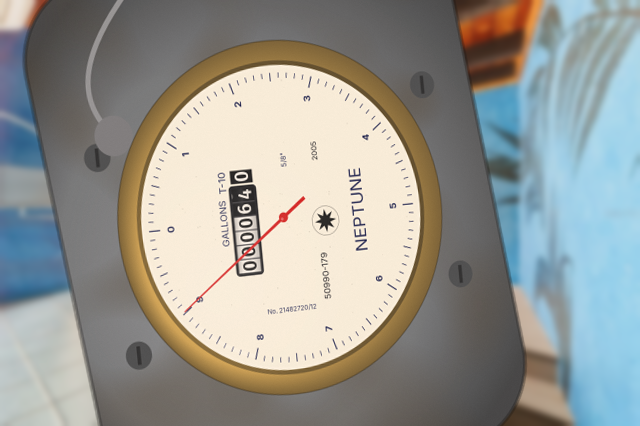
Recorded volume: 639.0gal
